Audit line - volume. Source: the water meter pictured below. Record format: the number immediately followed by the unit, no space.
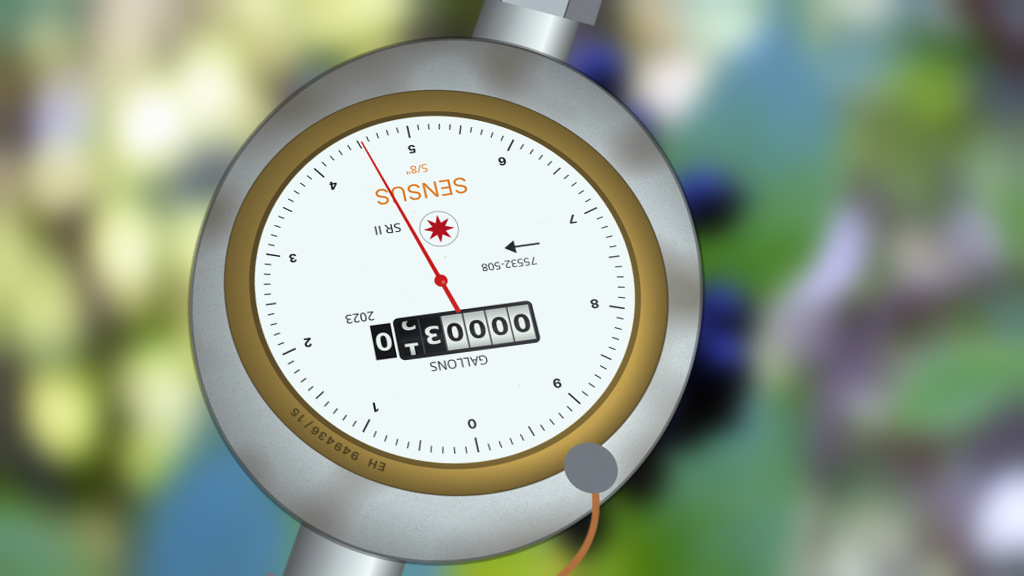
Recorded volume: 314.5gal
